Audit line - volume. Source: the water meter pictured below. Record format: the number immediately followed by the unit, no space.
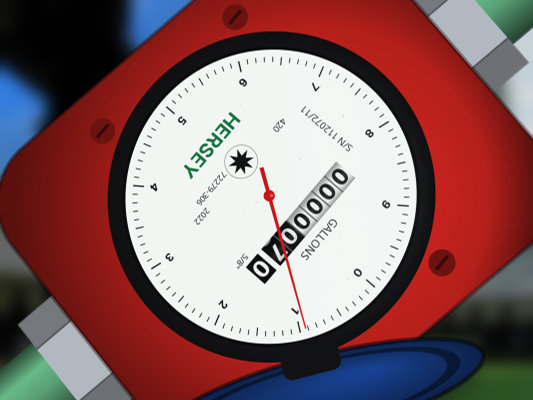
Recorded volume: 70.9gal
